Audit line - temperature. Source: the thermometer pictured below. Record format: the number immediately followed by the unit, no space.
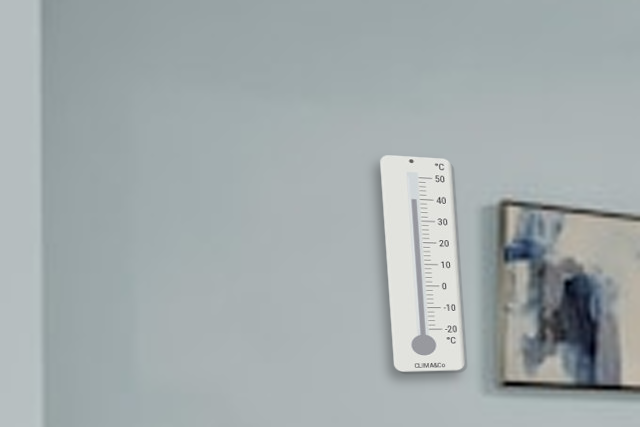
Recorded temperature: 40°C
